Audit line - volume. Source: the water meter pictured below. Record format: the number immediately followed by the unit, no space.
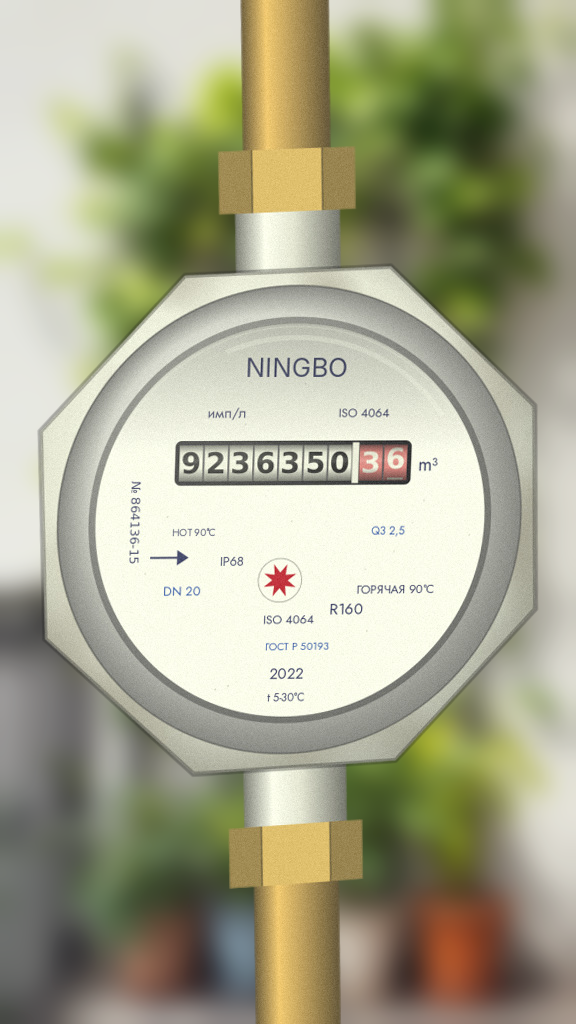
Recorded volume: 9236350.36m³
